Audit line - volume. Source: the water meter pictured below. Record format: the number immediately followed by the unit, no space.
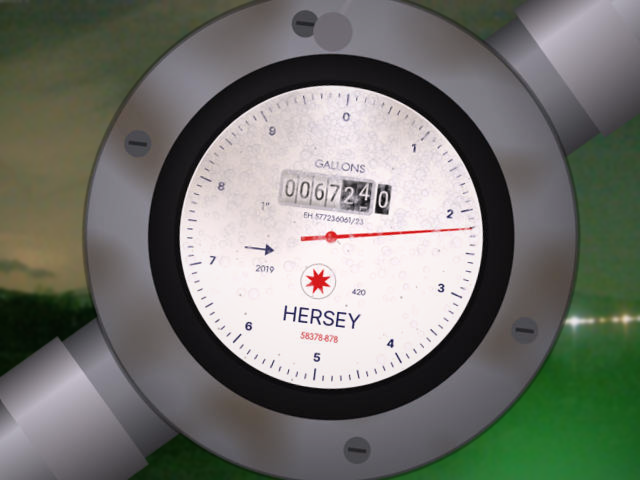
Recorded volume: 67242.2gal
